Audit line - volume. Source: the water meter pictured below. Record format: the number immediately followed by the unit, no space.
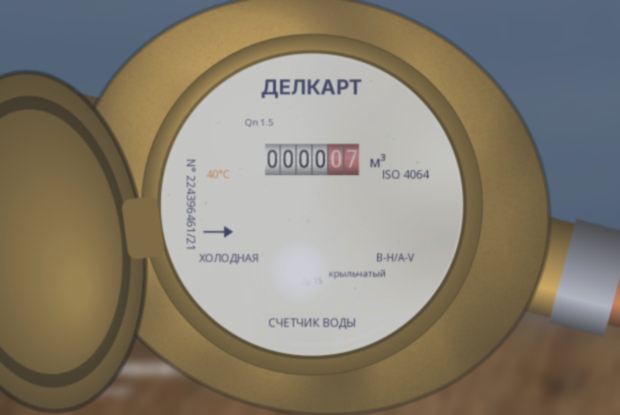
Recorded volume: 0.07m³
